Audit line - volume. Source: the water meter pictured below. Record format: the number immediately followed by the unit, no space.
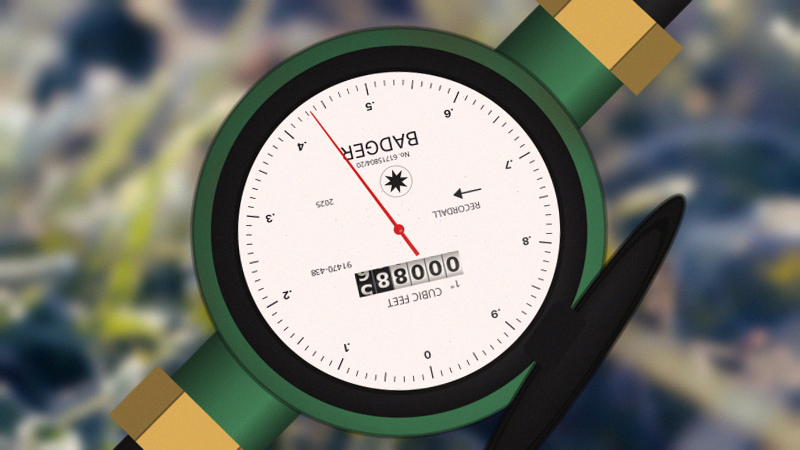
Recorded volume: 885.43ft³
